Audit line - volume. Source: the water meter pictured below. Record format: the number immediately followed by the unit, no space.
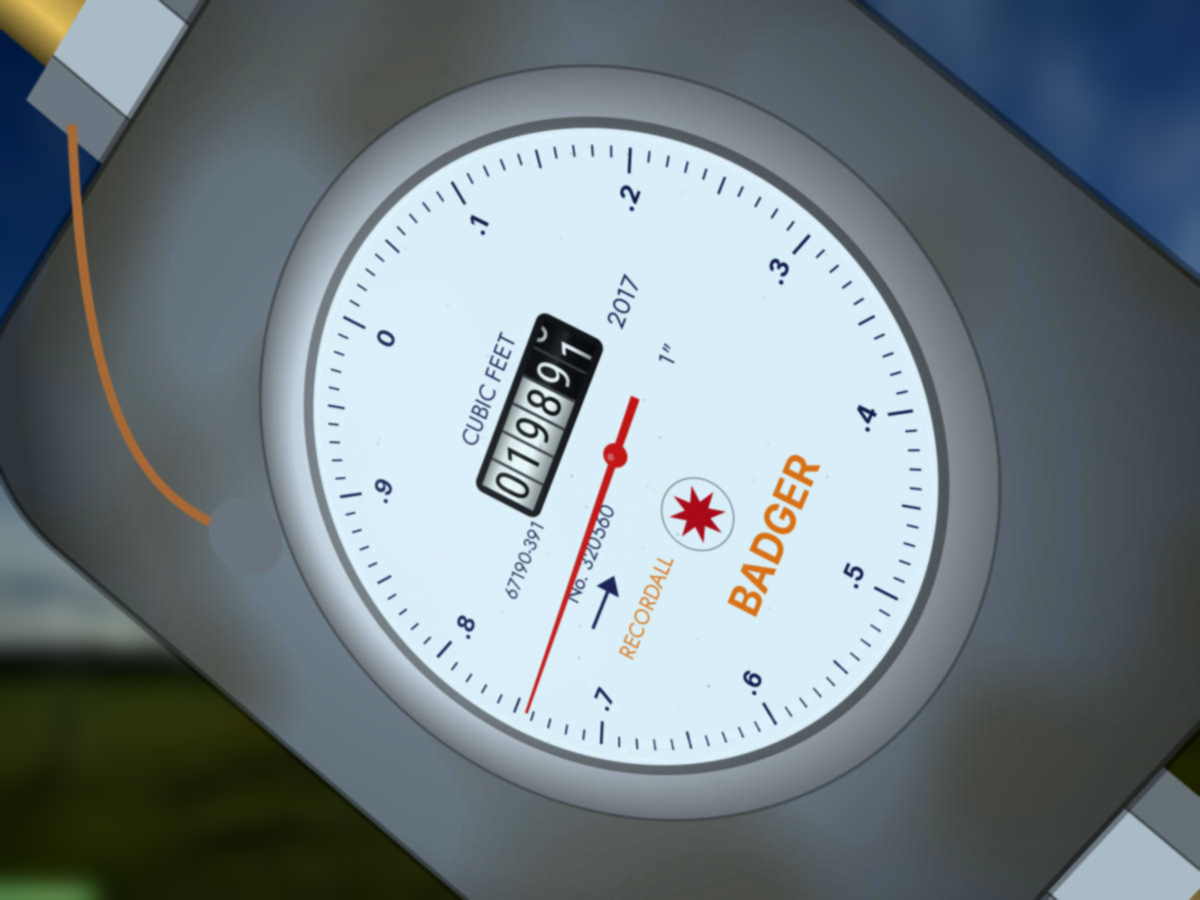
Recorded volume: 19890.74ft³
